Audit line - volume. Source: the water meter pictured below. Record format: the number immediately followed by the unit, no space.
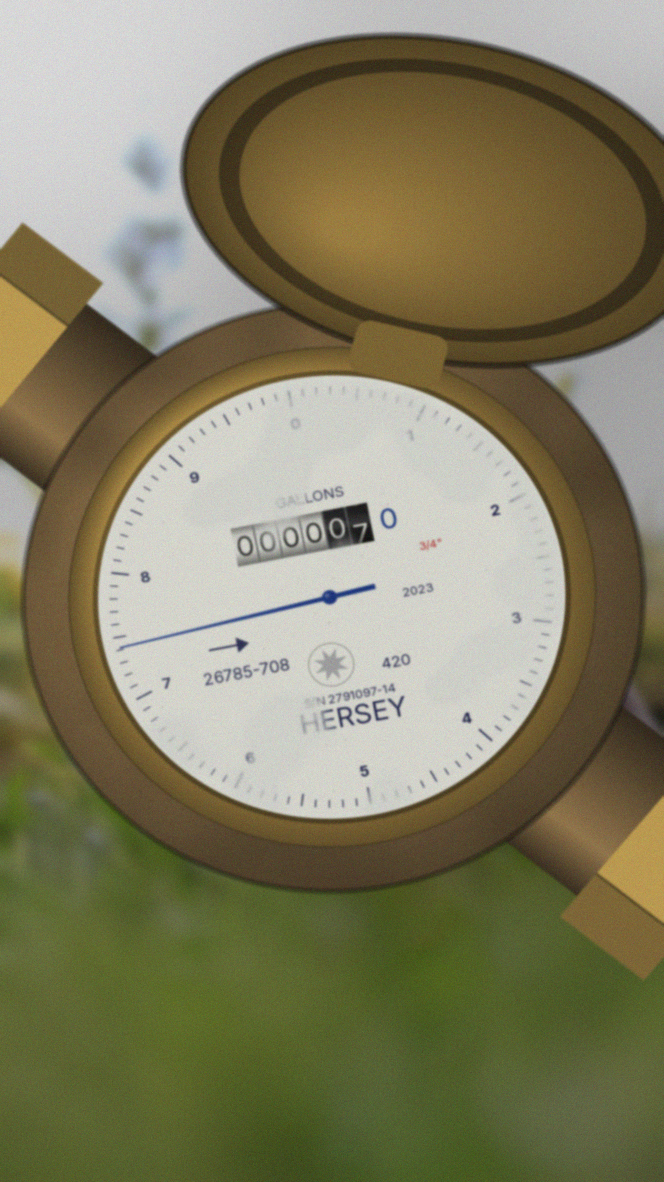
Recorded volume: 67.4gal
